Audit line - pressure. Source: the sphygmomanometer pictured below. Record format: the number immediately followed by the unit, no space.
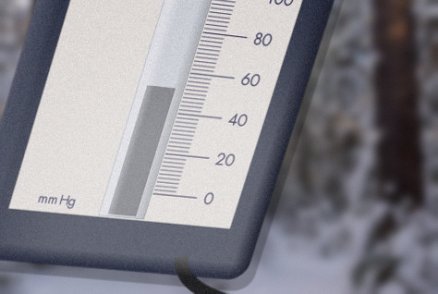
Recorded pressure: 52mmHg
